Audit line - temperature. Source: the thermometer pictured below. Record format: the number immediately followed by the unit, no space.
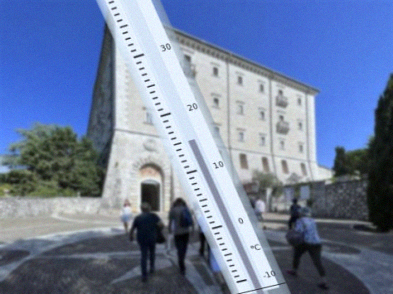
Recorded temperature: 15°C
